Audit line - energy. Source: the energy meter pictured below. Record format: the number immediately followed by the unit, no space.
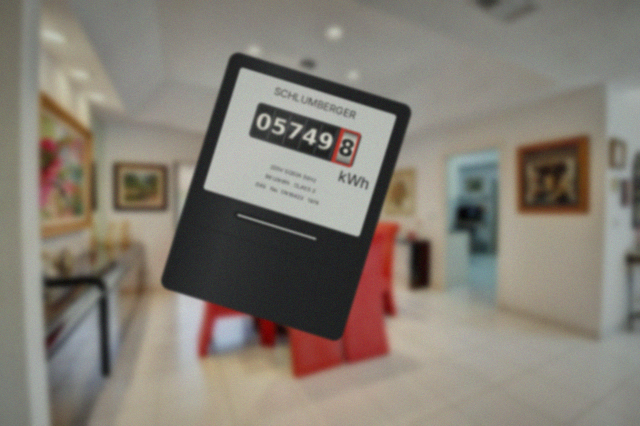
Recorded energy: 5749.8kWh
